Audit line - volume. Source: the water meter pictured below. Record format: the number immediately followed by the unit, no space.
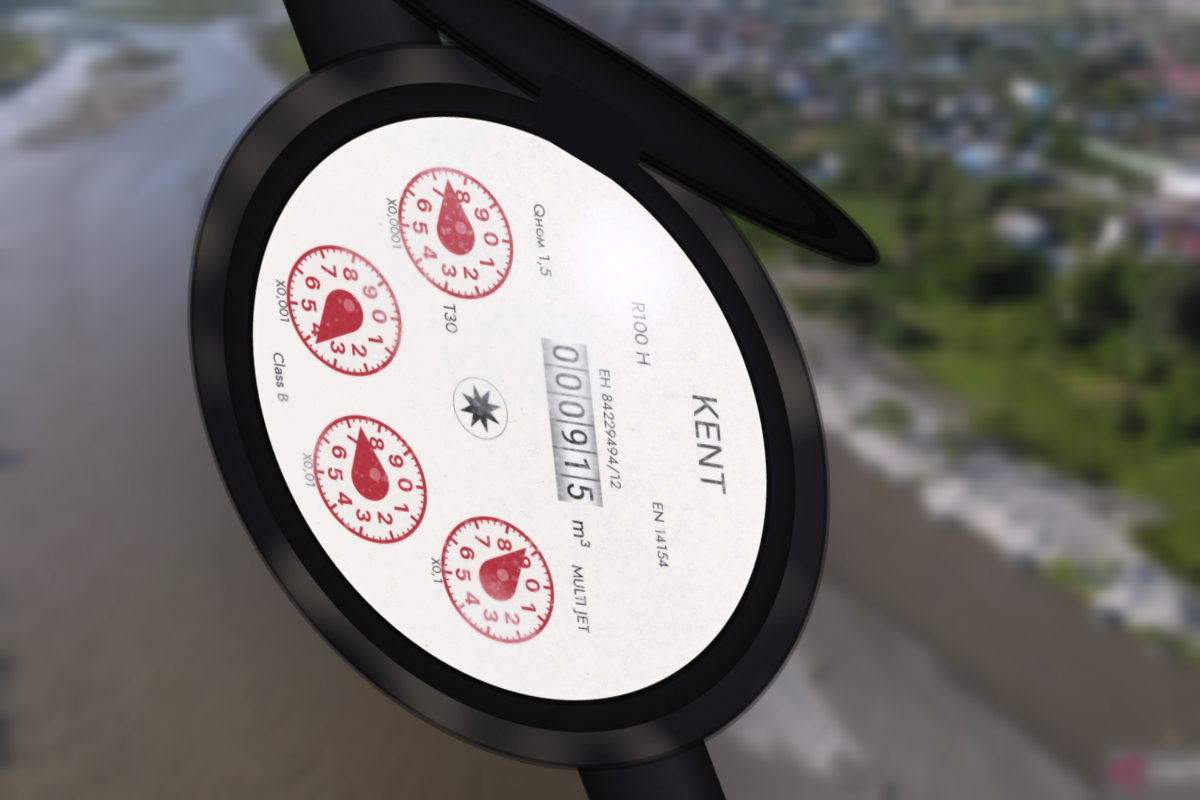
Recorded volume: 915.8737m³
